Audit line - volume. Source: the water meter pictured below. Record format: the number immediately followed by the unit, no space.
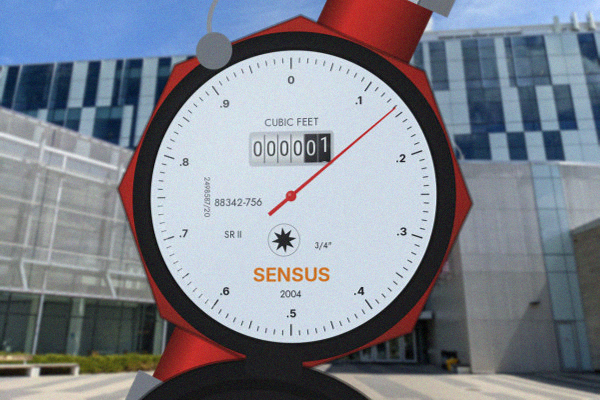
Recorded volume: 1.14ft³
